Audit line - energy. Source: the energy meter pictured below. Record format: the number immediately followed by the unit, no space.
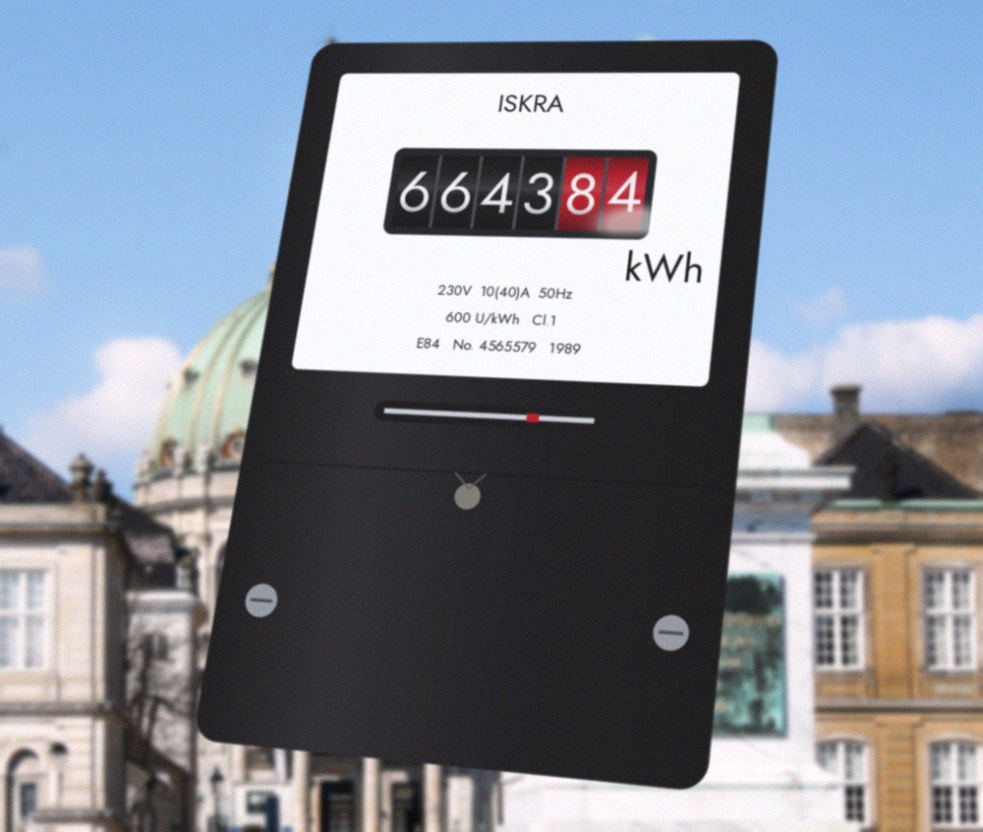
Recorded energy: 6643.84kWh
